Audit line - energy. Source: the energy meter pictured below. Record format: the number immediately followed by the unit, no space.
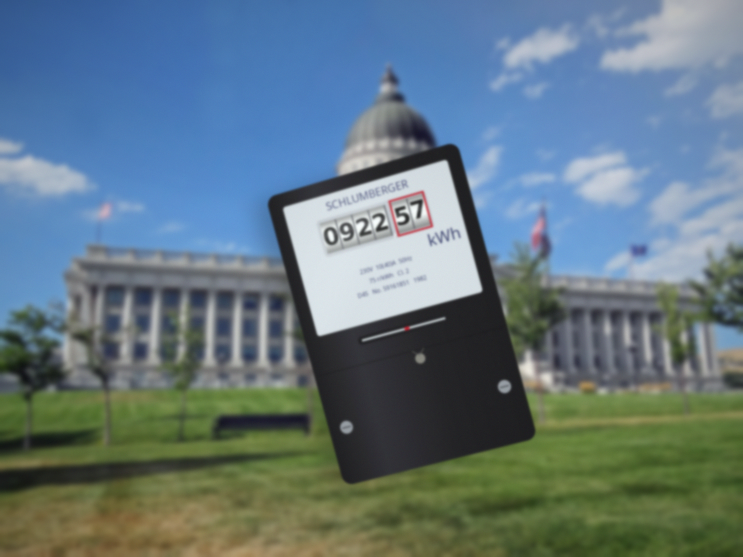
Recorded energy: 922.57kWh
